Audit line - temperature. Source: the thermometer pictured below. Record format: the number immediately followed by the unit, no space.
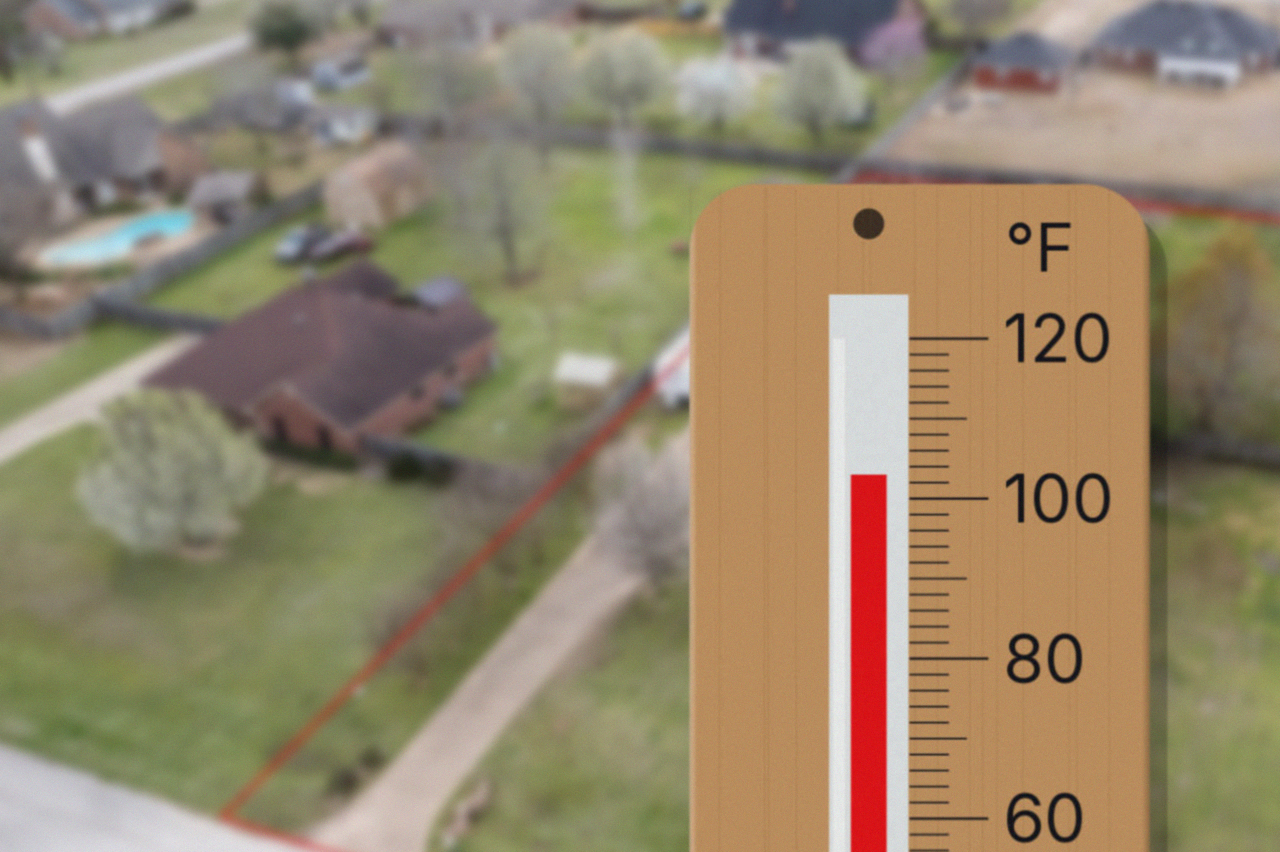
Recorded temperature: 103°F
